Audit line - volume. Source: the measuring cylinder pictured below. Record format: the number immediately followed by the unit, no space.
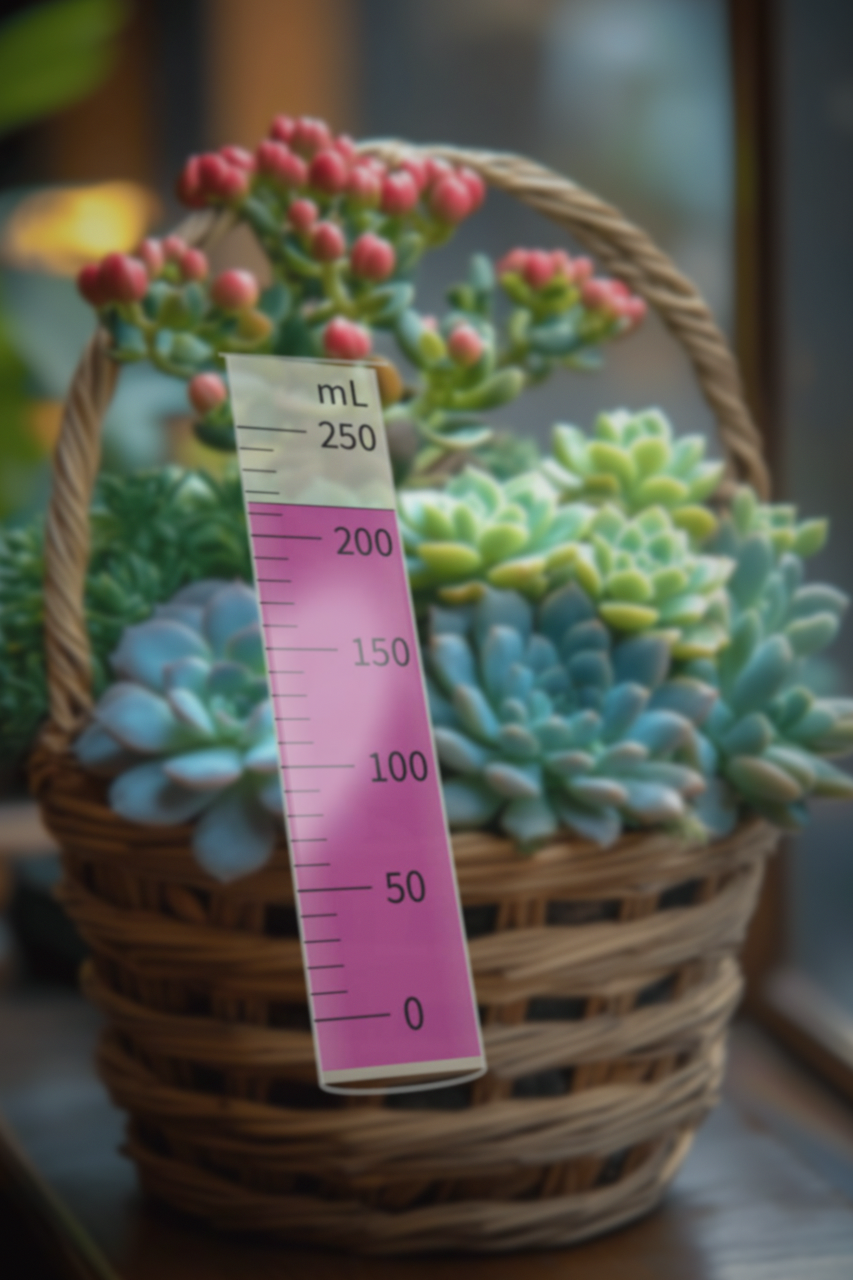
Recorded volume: 215mL
